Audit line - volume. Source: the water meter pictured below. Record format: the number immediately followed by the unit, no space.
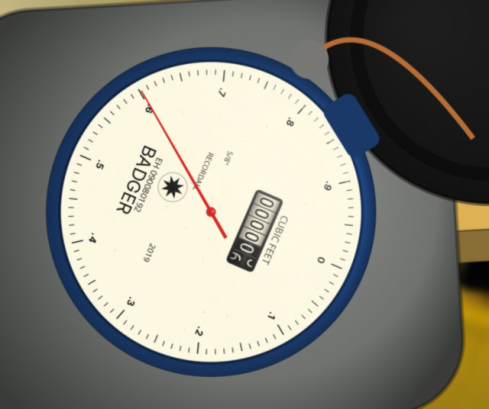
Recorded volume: 5.60ft³
